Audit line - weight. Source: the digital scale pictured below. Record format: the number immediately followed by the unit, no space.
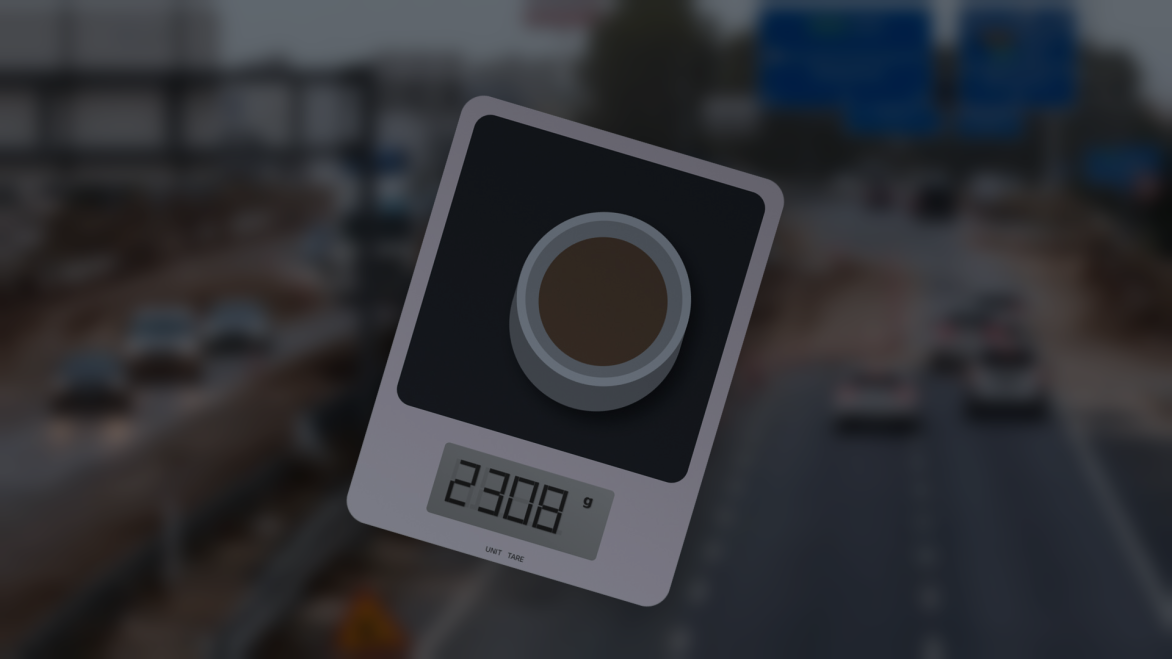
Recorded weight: 2308g
